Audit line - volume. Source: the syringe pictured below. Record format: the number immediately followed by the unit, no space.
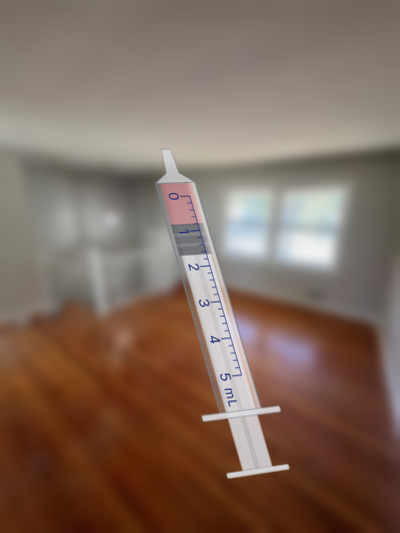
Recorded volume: 0.8mL
